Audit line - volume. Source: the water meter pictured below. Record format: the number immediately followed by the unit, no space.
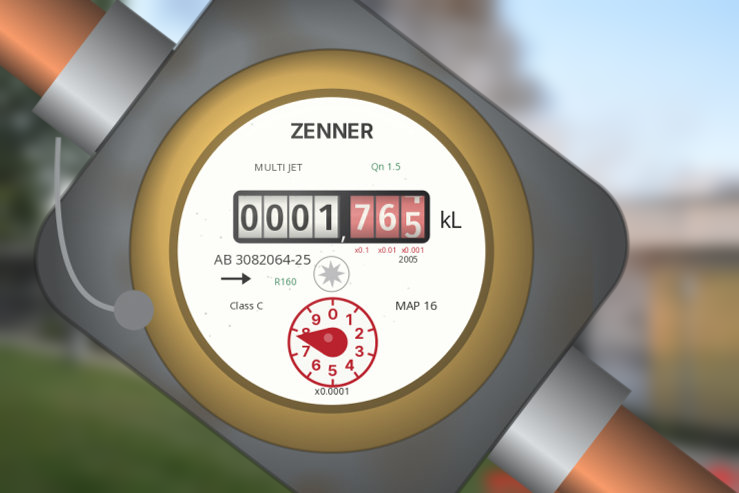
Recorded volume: 1.7647kL
